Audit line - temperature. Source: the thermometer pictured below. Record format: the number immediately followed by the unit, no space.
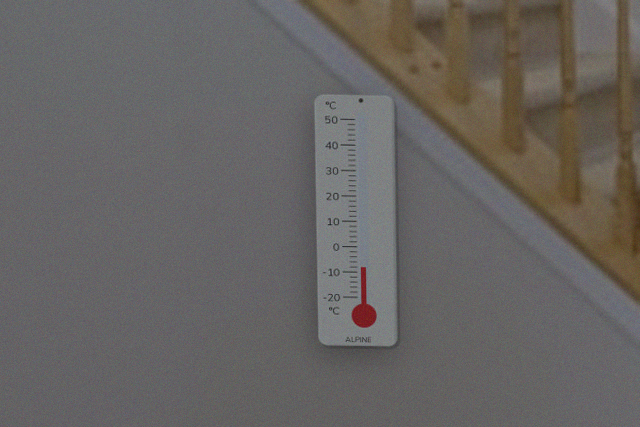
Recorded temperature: -8°C
